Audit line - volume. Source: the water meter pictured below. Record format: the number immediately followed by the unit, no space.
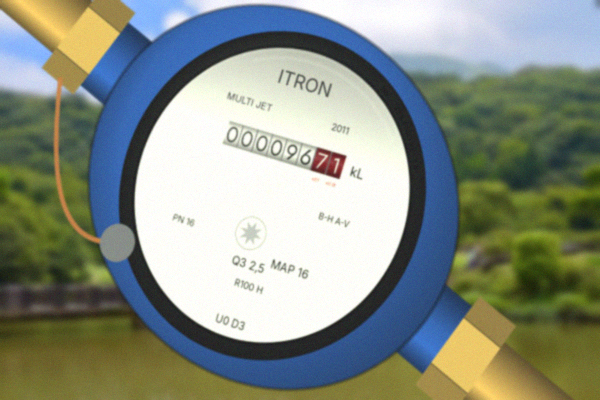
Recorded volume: 96.71kL
